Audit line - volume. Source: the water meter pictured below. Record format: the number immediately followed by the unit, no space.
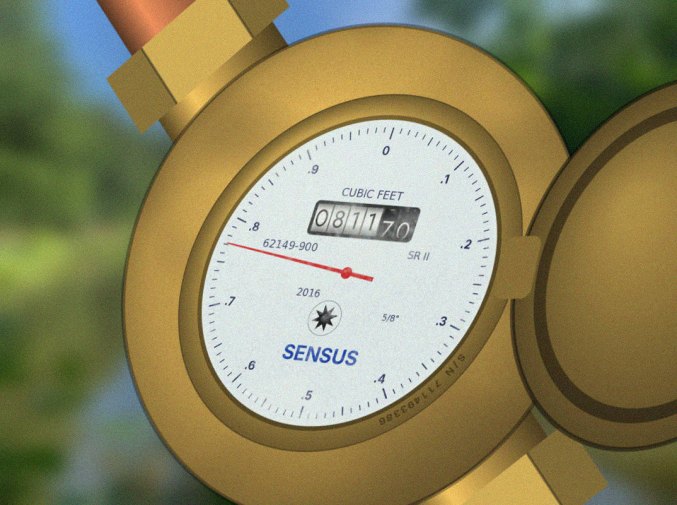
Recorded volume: 81169.77ft³
